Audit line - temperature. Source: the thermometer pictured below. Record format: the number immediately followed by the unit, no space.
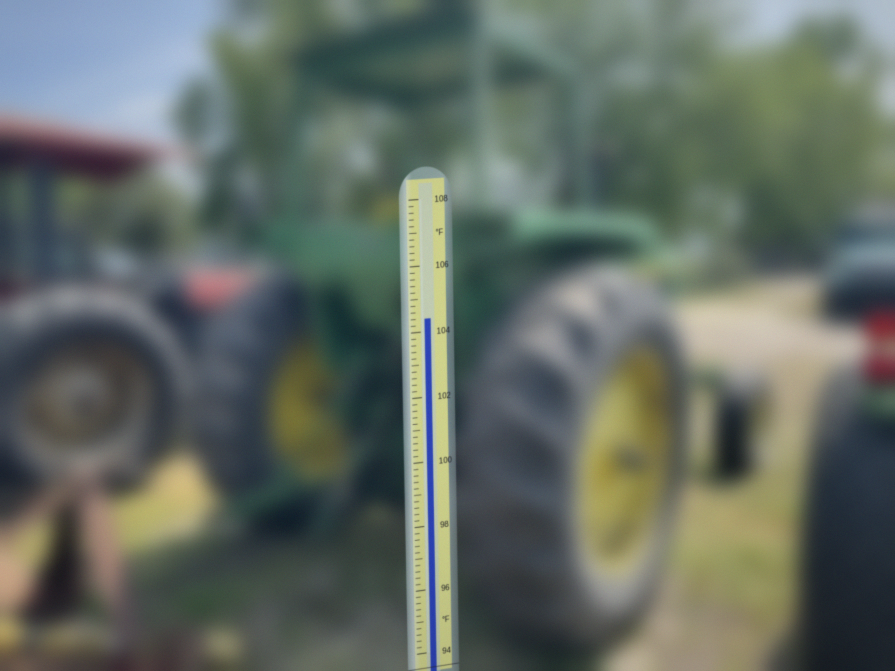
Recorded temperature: 104.4°F
